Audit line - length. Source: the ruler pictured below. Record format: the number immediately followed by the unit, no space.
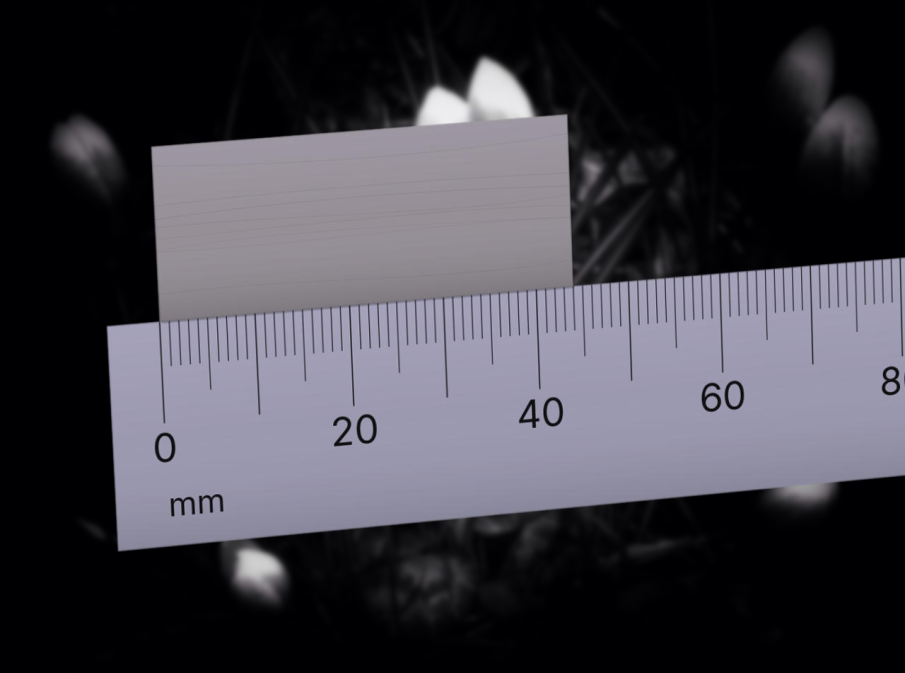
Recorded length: 44mm
